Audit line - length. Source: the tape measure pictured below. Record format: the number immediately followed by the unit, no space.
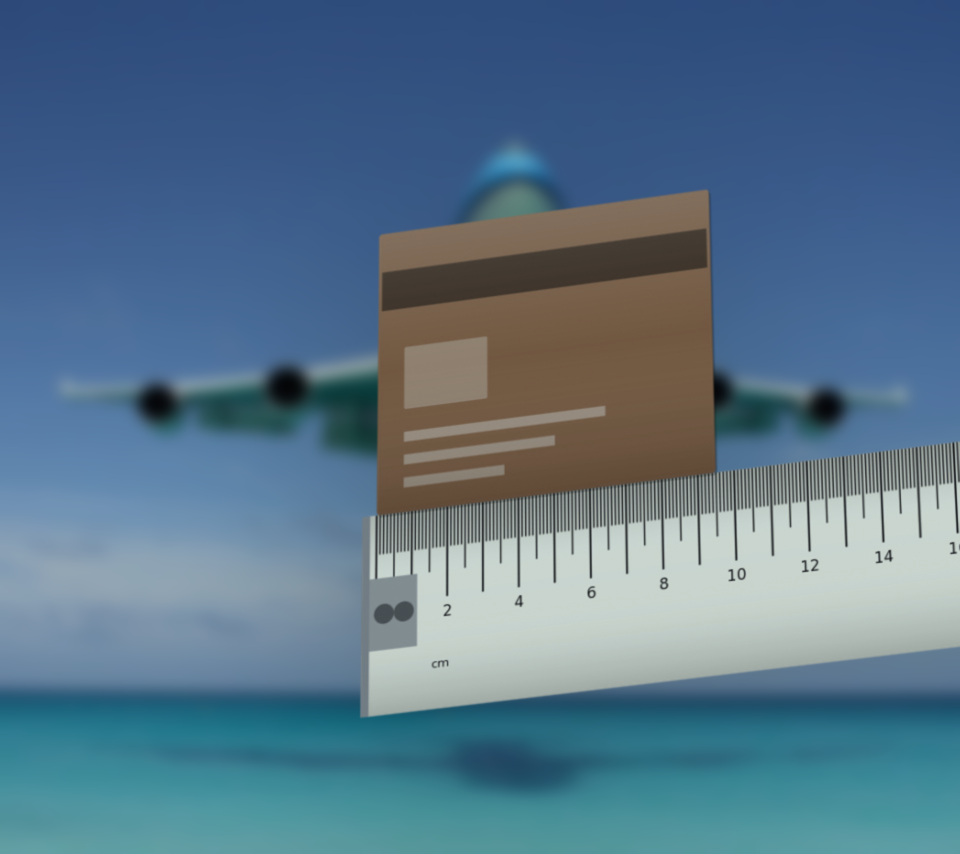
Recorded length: 9.5cm
